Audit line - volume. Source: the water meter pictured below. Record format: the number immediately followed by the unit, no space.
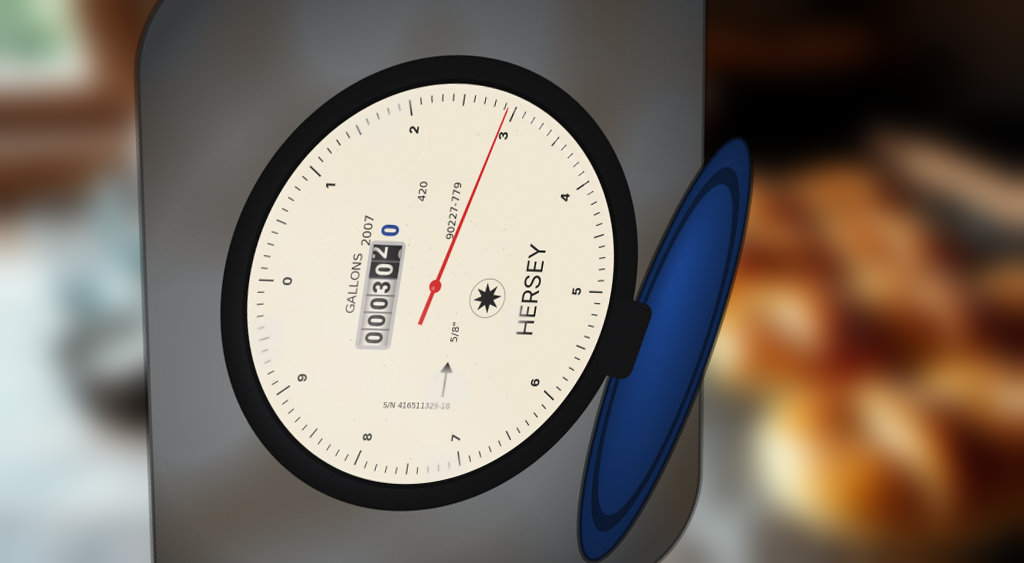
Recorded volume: 3022.9gal
